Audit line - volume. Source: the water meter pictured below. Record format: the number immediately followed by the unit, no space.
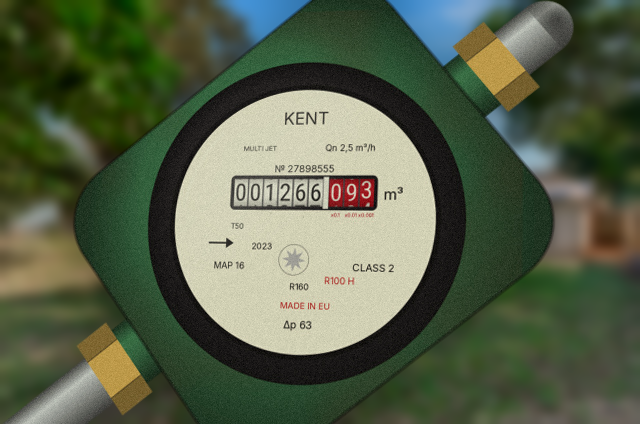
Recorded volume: 1266.093m³
